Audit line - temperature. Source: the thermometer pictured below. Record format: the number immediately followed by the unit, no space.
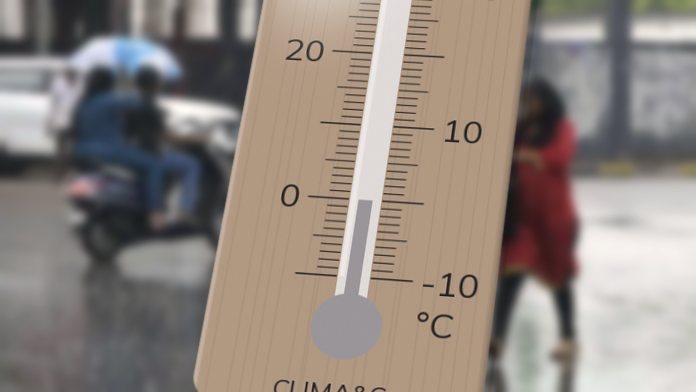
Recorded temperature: 0°C
